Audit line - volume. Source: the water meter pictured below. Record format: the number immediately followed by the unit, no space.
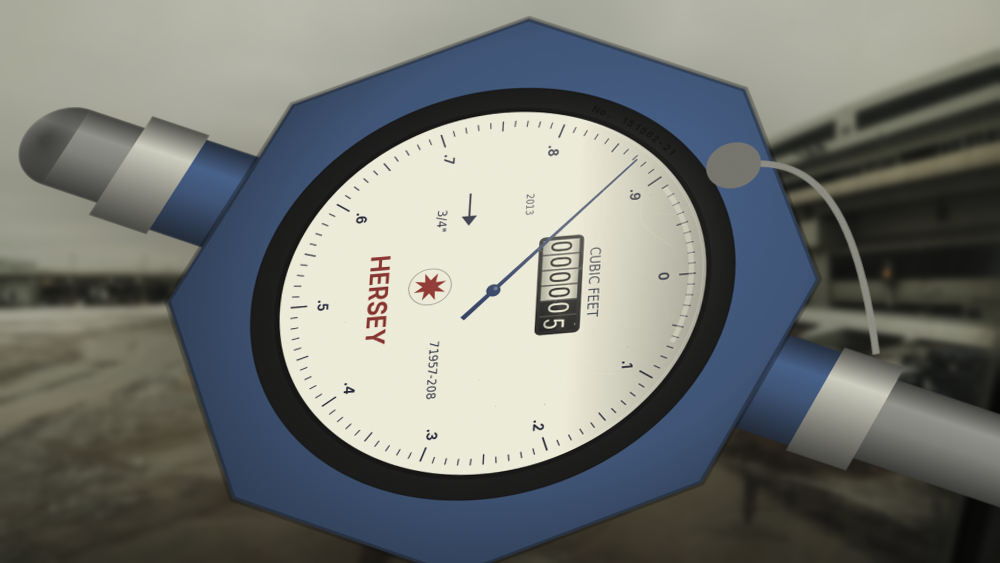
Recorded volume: 4.87ft³
